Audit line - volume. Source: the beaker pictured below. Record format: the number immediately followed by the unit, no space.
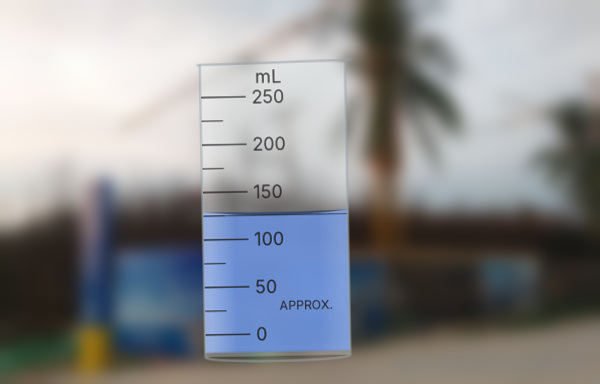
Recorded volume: 125mL
